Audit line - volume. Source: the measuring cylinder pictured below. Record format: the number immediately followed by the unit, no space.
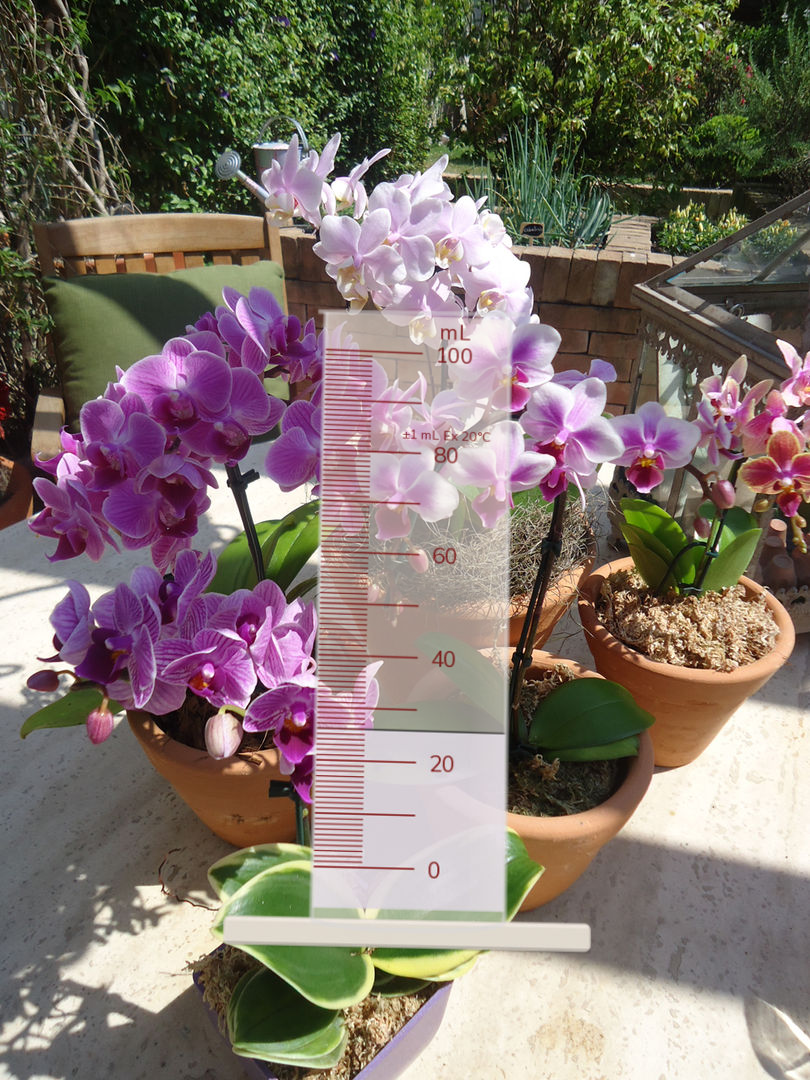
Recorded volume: 26mL
